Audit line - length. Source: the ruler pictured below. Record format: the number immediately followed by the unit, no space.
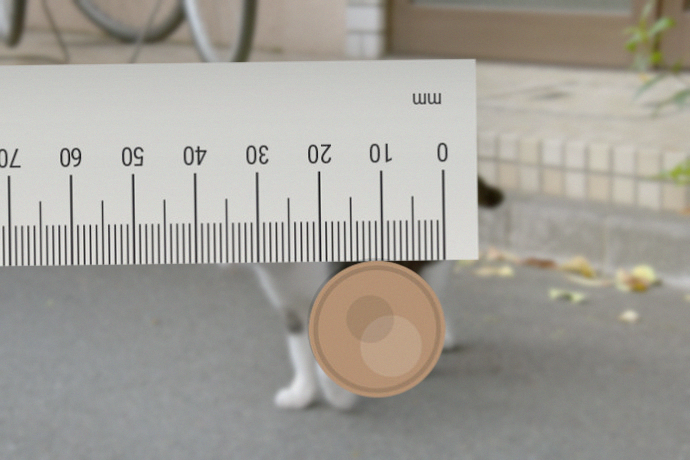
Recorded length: 22mm
